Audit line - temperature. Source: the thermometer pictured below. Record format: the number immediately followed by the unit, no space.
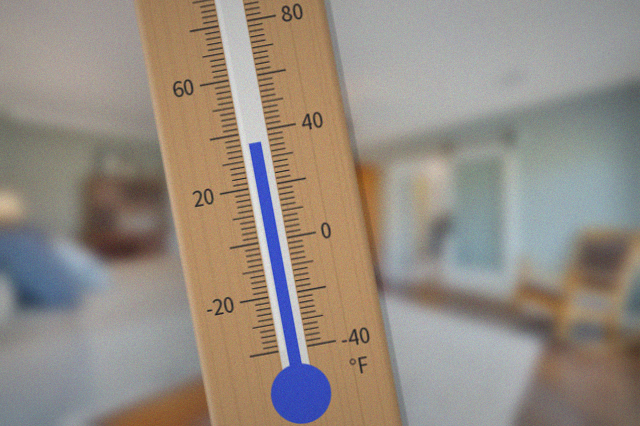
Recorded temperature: 36°F
